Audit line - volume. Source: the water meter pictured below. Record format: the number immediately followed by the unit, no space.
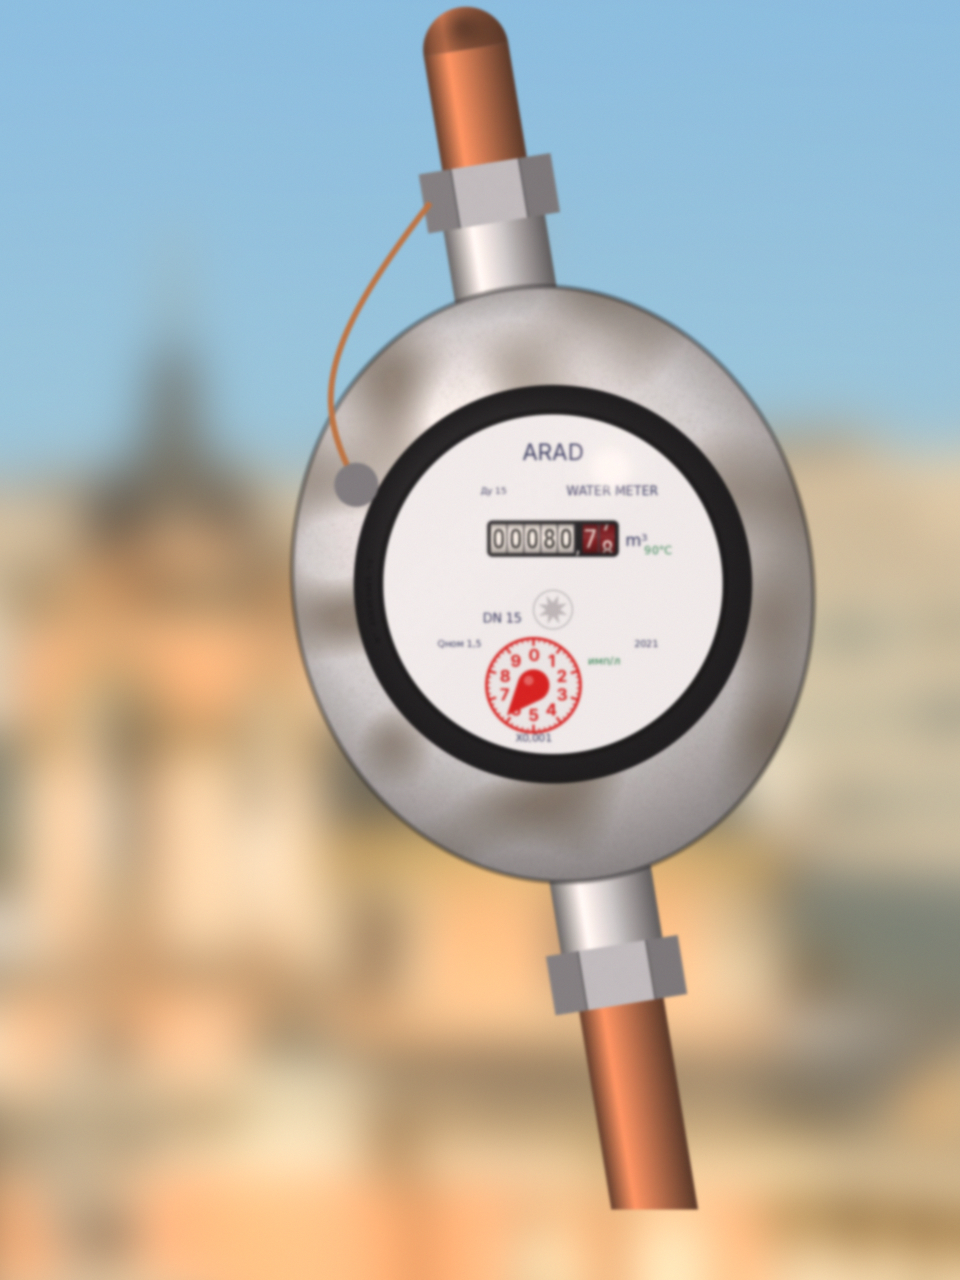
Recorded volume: 80.776m³
